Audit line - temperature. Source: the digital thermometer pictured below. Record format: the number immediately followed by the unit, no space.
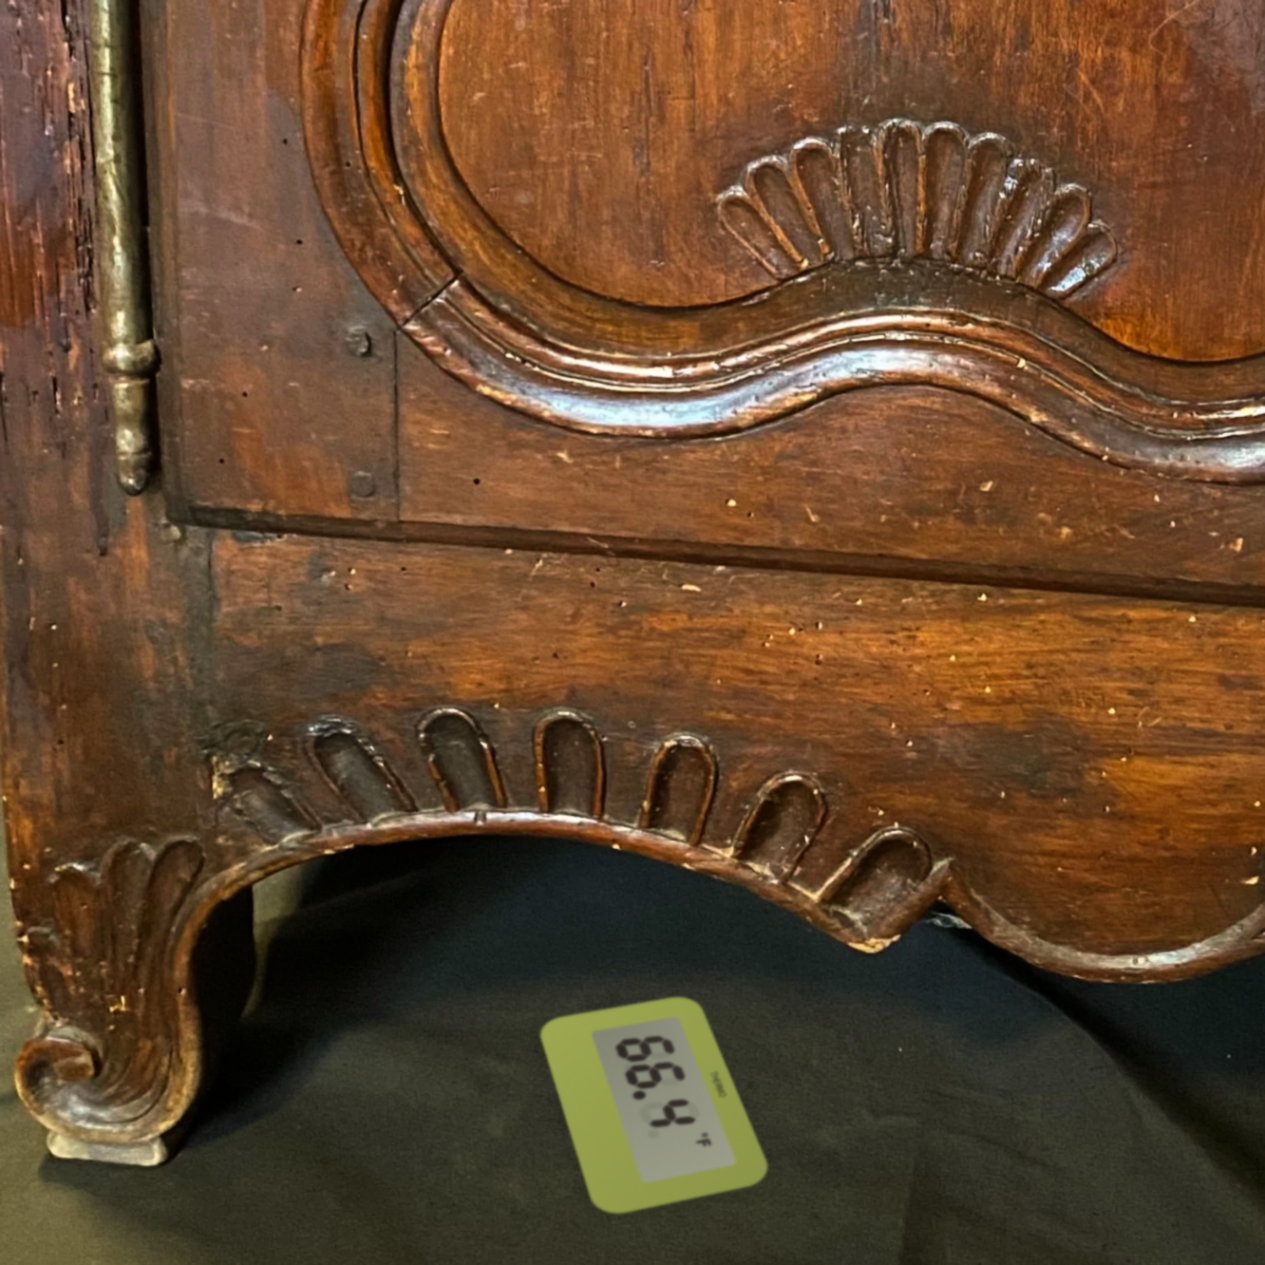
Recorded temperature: 66.4°F
